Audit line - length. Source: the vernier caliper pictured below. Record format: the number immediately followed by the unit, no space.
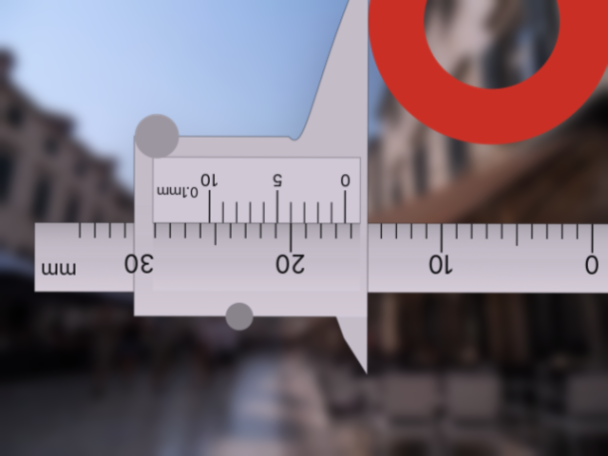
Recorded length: 16.4mm
